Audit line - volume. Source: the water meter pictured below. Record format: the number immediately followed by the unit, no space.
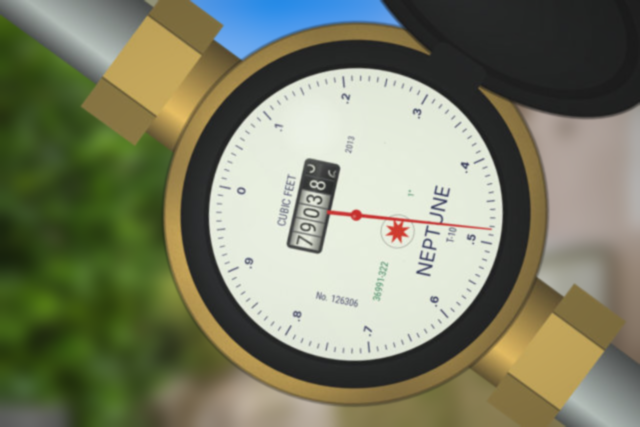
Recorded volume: 790385.48ft³
